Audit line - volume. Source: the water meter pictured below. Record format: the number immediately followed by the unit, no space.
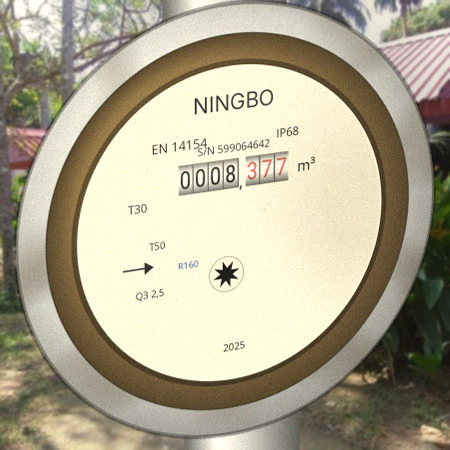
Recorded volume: 8.377m³
